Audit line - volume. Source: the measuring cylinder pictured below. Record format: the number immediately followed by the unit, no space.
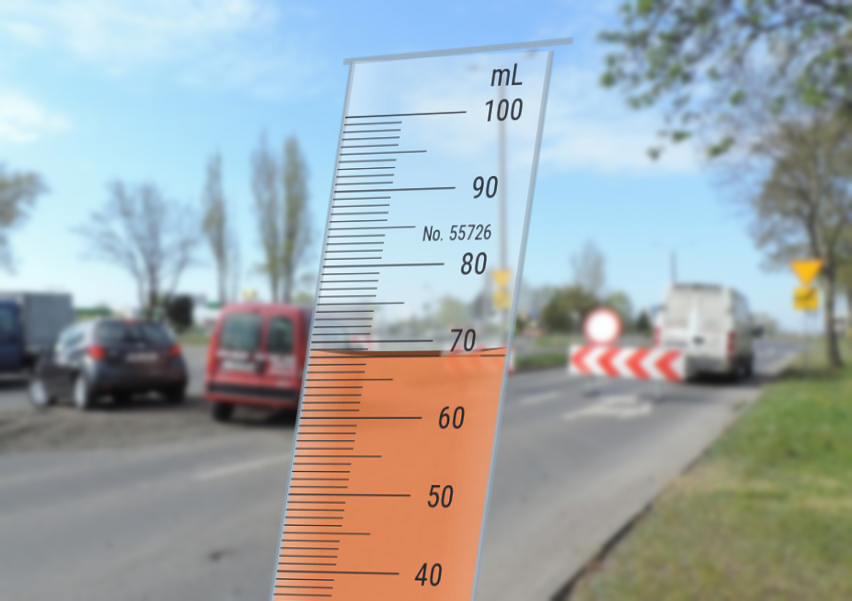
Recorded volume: 68mL
